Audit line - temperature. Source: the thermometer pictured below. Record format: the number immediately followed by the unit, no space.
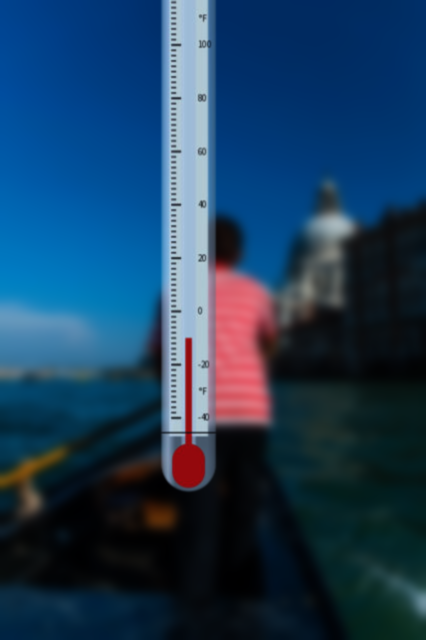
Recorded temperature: -10°F
